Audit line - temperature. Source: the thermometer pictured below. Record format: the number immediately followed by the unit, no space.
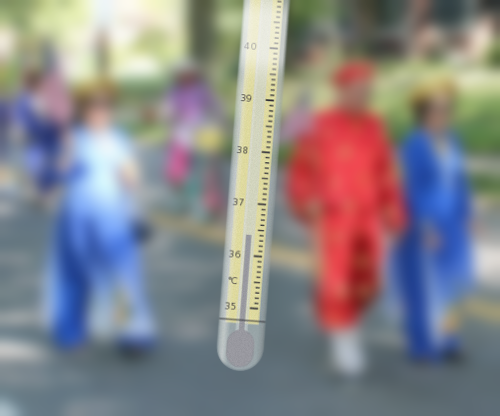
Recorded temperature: 36.4°C
